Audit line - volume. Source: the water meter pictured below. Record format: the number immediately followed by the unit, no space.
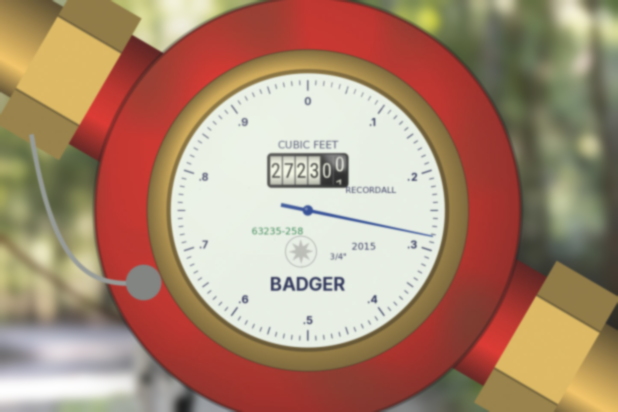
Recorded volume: 272300.28ft³
